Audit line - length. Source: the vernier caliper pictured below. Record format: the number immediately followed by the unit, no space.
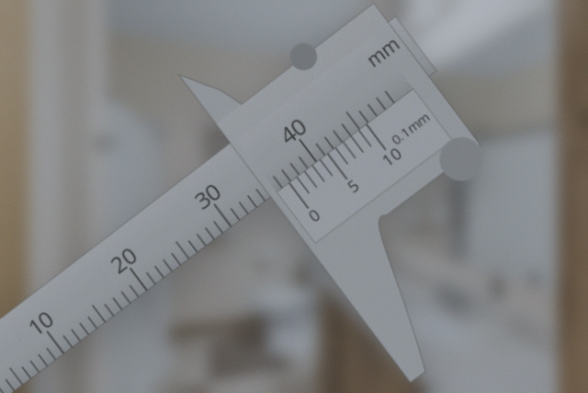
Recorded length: 36.8mm
